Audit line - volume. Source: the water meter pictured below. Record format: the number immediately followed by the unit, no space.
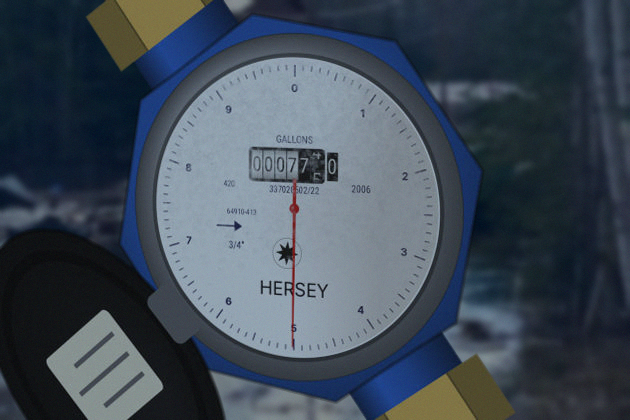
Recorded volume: 7745.0gal
